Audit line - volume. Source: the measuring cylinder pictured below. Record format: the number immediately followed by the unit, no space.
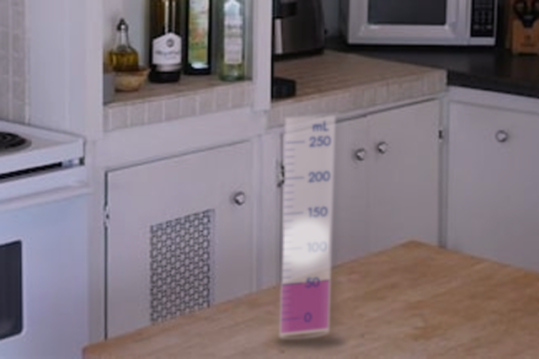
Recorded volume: 50mL
